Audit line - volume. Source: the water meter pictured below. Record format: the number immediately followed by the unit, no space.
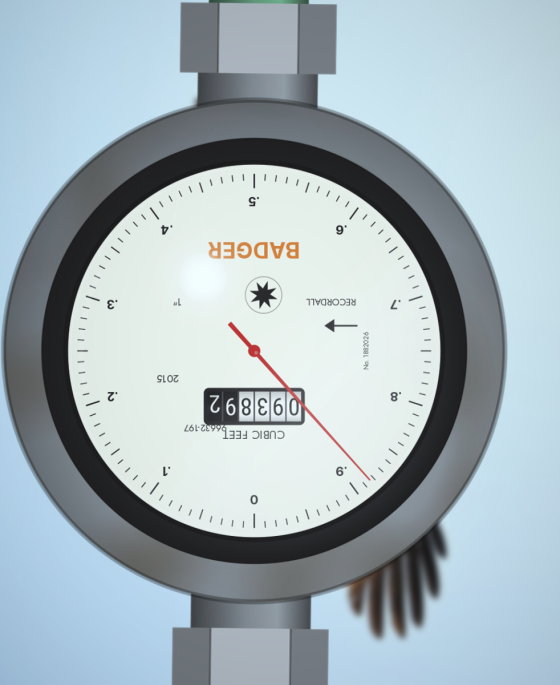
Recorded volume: 93891.88ft³
